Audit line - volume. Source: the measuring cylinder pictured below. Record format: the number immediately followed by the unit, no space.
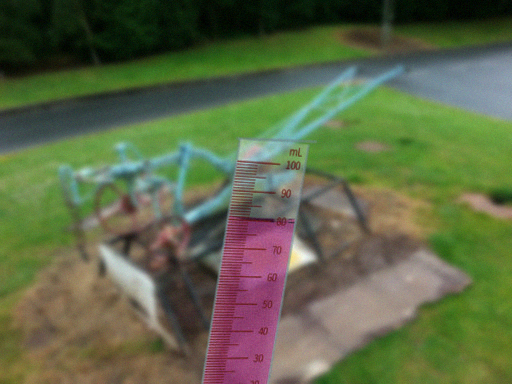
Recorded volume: 80mL
